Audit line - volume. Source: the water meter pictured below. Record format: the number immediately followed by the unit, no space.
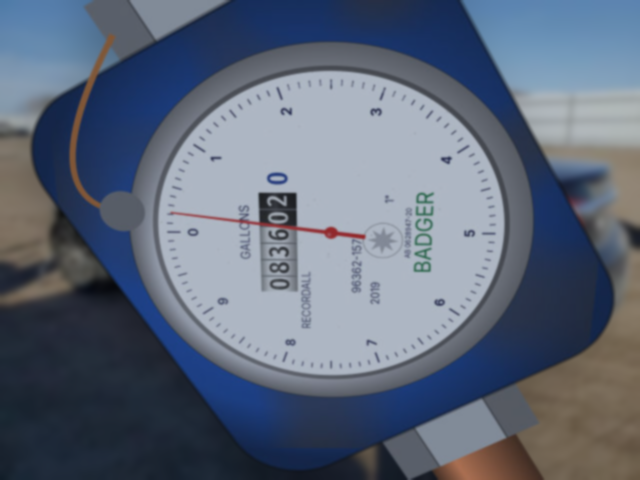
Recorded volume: 836020.2gal
